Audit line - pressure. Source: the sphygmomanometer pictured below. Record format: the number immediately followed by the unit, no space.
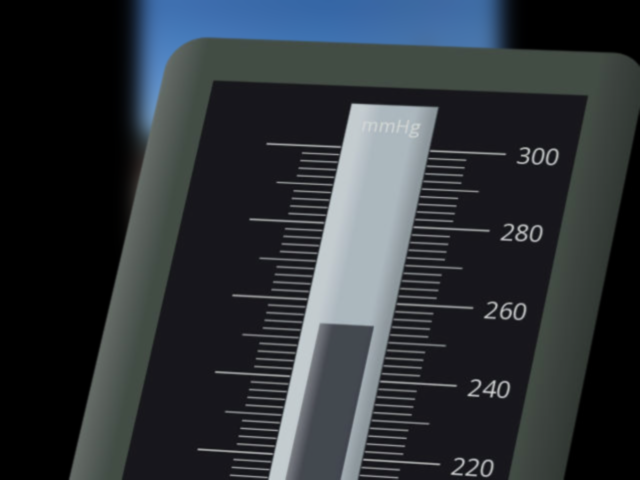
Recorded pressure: 254mmHg
